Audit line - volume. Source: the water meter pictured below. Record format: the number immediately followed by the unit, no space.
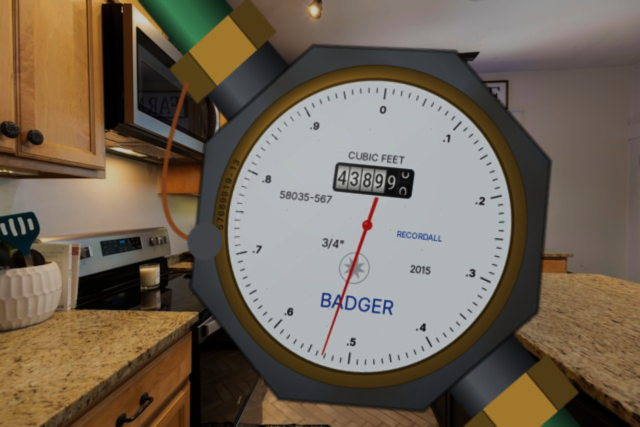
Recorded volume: 438998.53ft³
